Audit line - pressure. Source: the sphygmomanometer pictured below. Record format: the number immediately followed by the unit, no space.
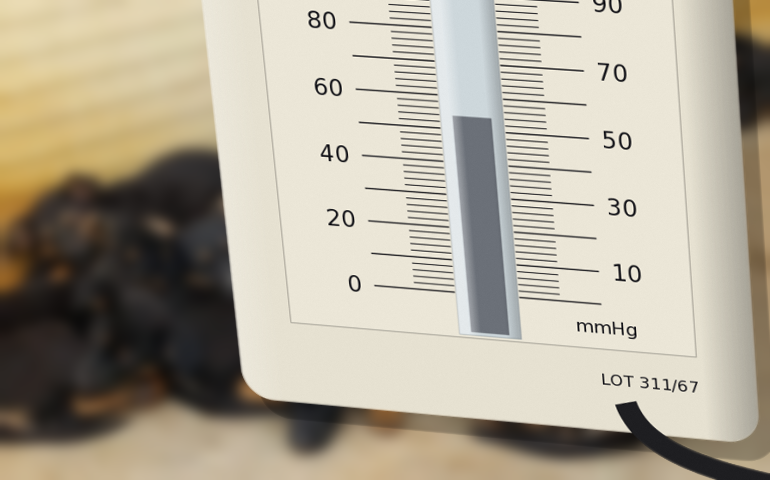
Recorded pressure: 54mmHg
